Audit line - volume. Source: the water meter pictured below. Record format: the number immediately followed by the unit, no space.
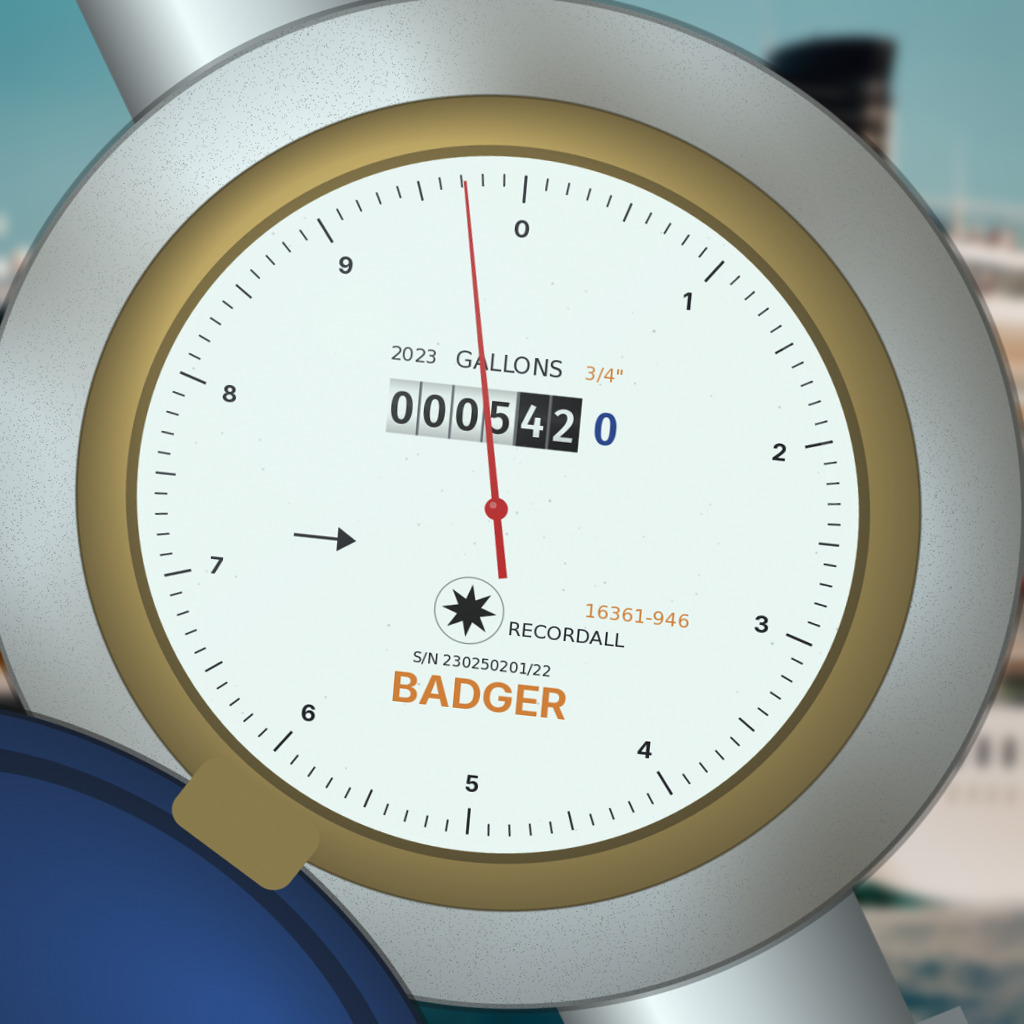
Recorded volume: 5419.7gal
